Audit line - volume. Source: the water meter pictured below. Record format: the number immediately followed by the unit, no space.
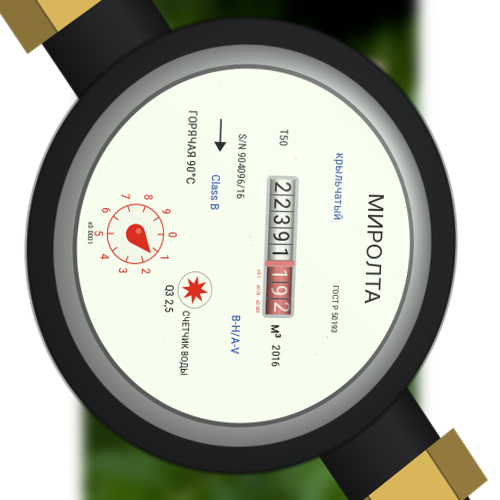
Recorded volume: 22391.1921m³
